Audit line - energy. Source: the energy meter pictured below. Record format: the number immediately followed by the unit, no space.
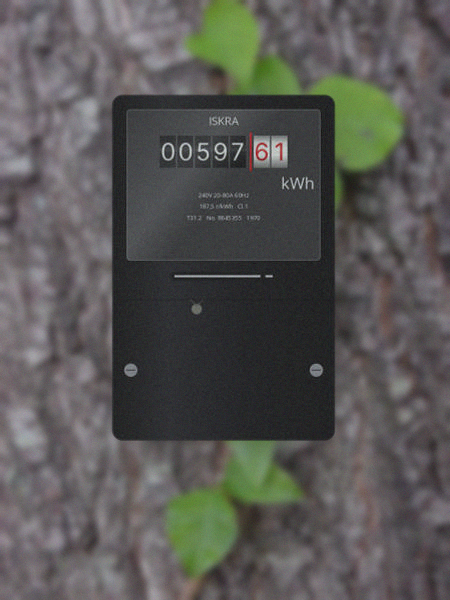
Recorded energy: 597.61kWh
